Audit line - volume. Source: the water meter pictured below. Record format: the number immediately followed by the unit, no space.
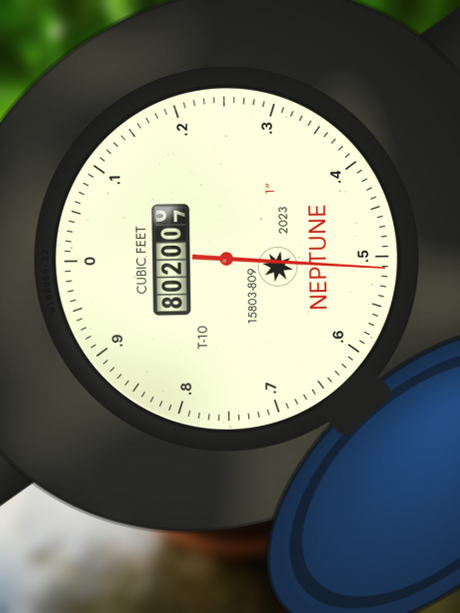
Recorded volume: 802006.51ft³
